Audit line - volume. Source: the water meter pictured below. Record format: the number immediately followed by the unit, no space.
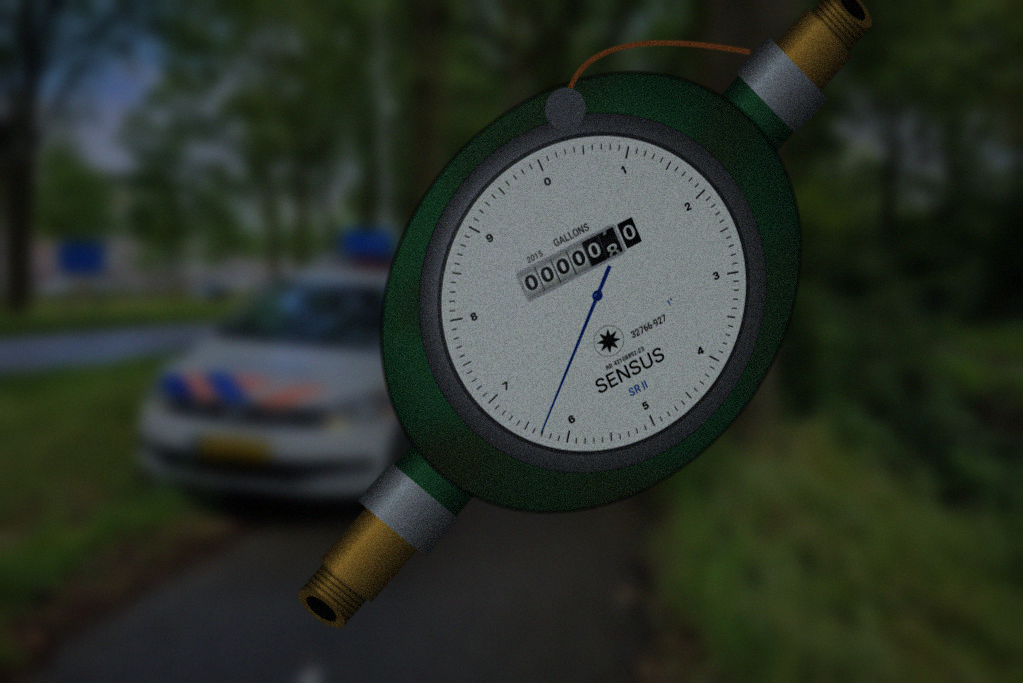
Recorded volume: 76.3gal
